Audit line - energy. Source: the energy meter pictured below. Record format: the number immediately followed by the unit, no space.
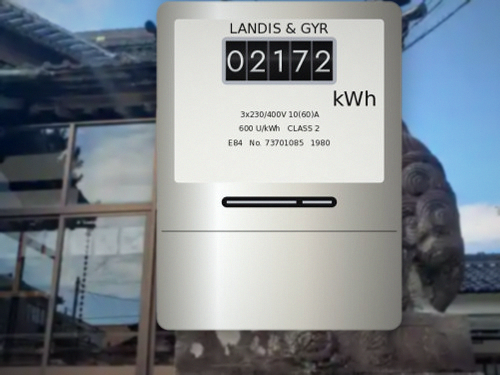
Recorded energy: 2172kWh
